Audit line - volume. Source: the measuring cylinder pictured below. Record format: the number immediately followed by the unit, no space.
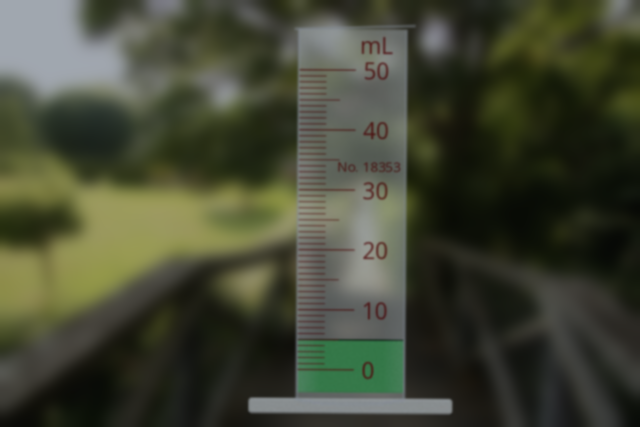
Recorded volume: 5mL
